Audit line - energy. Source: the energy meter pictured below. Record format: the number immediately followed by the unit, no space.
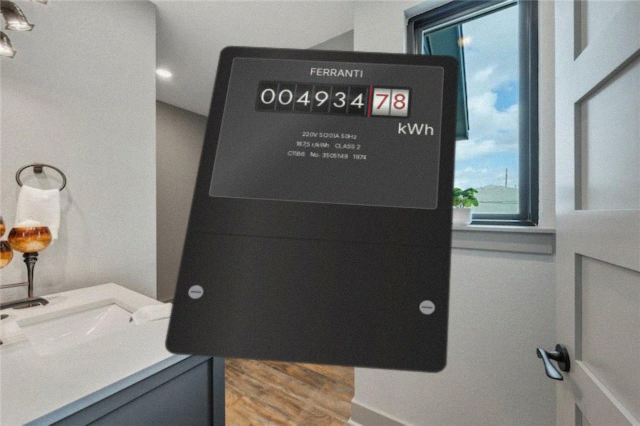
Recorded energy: 4934.78kWh
